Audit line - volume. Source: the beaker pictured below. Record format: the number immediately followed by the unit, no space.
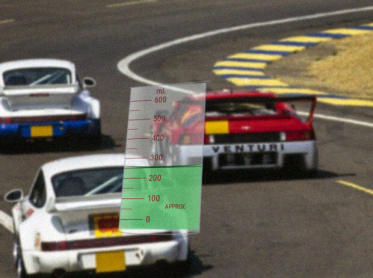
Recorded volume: 250mL
